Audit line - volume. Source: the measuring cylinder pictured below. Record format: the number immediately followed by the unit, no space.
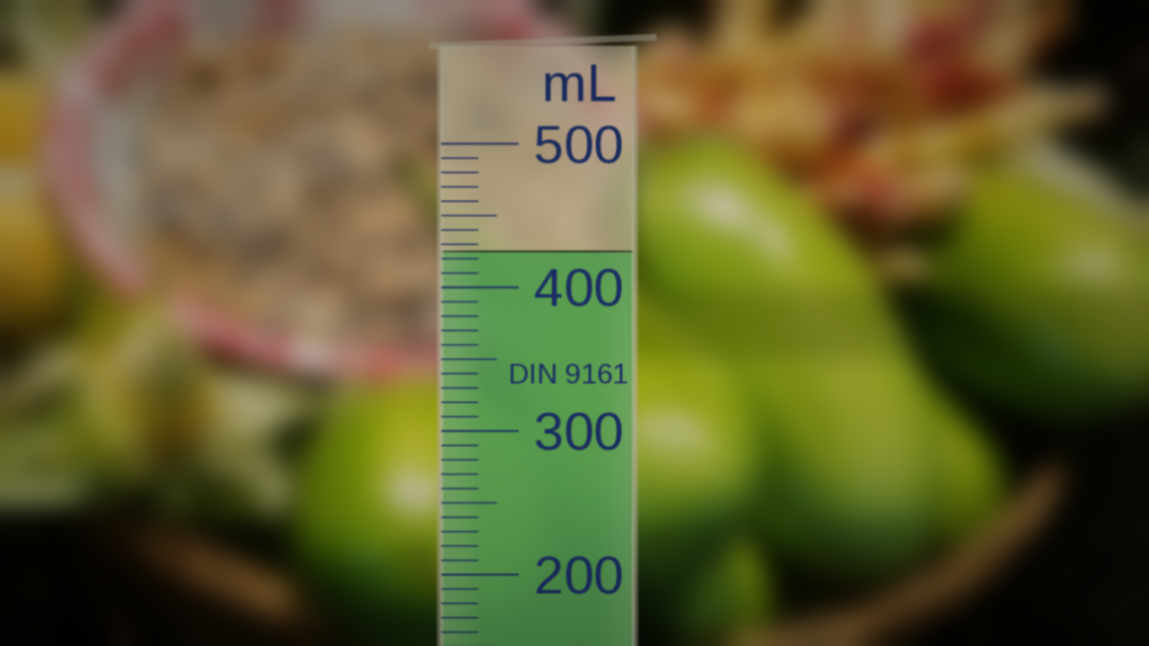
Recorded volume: 425mL
